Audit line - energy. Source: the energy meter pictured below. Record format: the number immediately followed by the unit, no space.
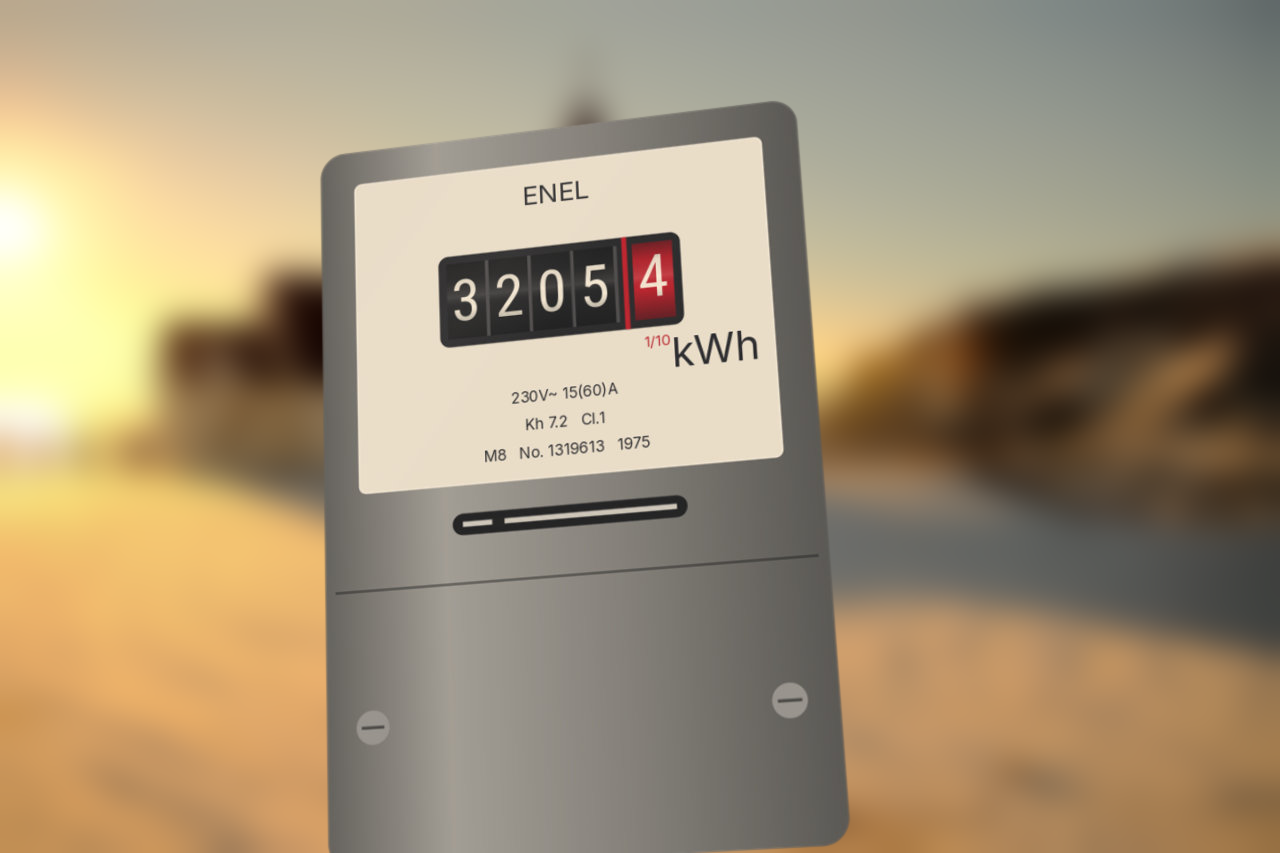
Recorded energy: 3205.4kWh
